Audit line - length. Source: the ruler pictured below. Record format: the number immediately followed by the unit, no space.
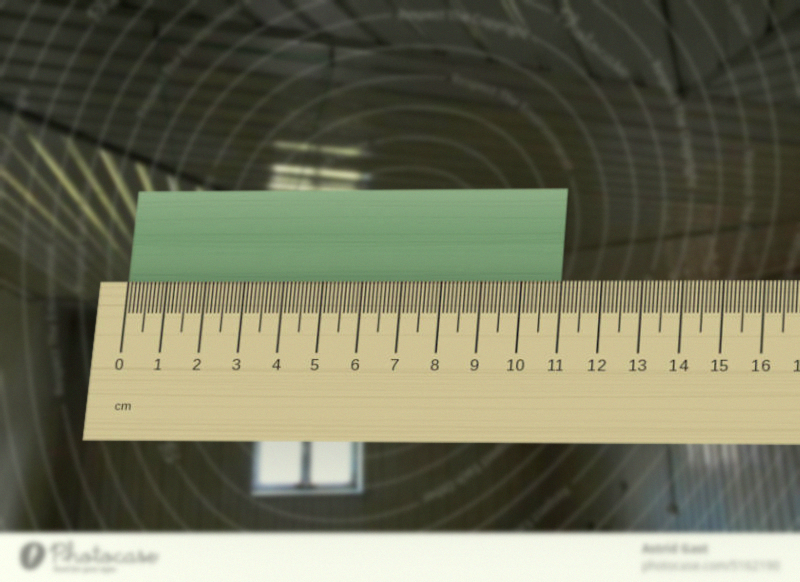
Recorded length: 11cm
